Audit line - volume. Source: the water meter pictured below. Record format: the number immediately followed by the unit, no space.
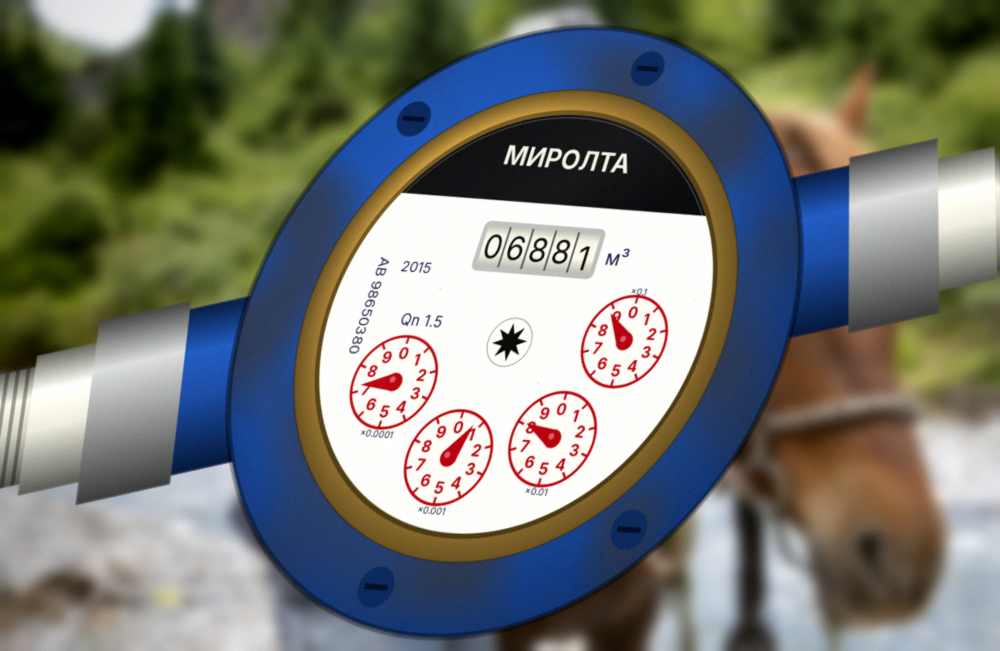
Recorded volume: 6880.8807m³
